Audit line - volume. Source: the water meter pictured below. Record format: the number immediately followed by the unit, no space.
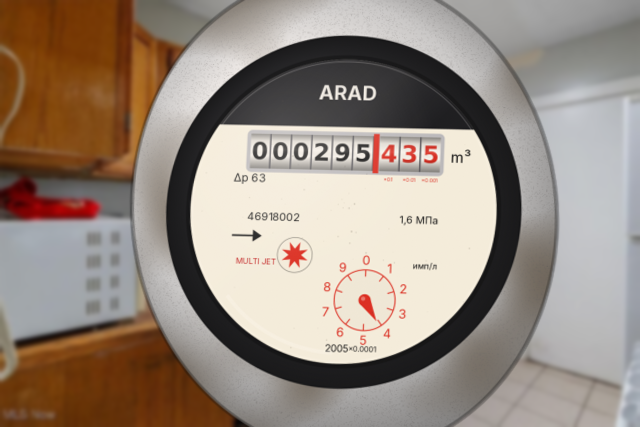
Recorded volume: 295.4354m³
